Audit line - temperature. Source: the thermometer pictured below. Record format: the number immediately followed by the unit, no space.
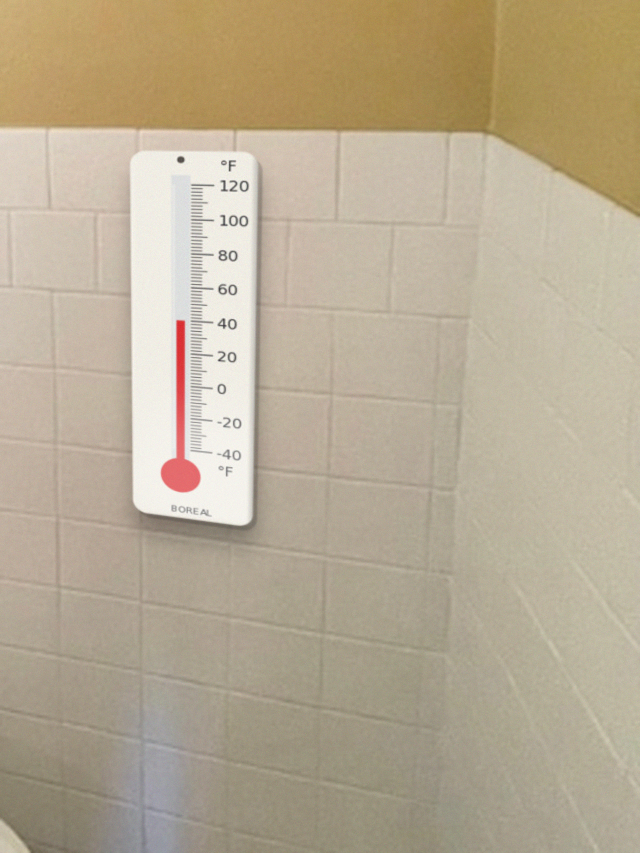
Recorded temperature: 40°F
